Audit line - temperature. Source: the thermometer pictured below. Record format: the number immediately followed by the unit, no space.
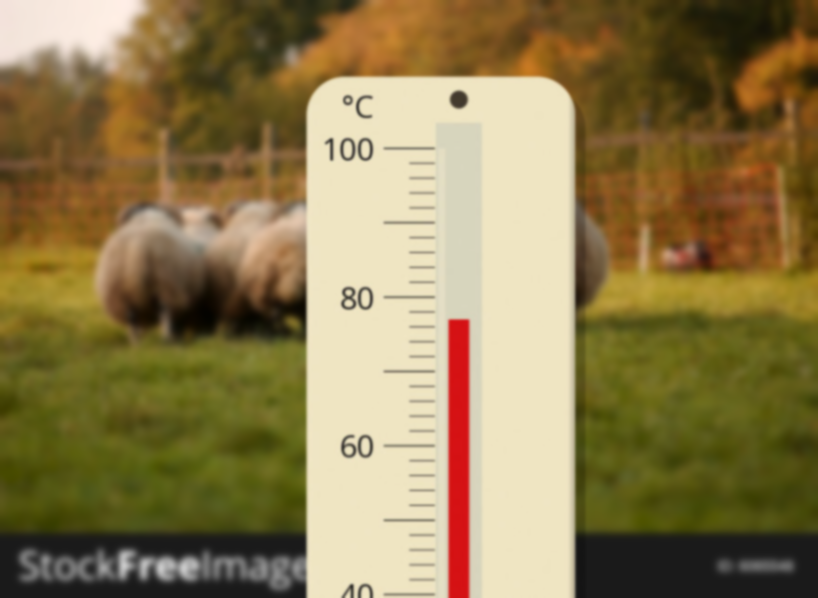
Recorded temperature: 77°C
